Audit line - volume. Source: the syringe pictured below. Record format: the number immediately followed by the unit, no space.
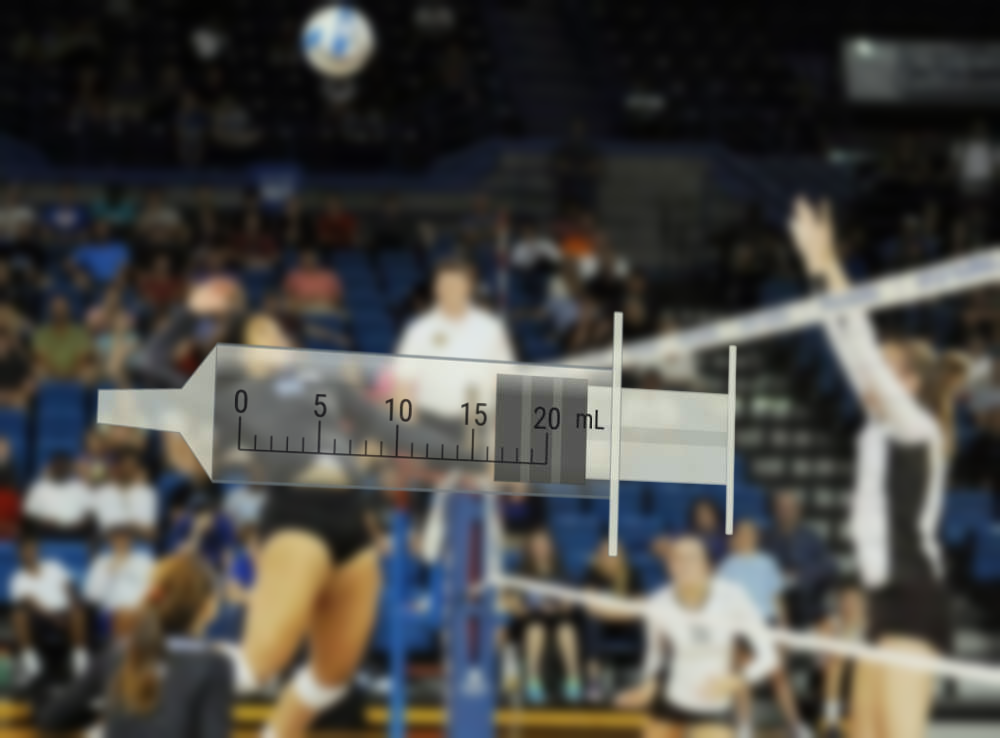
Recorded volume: 16.5mL
